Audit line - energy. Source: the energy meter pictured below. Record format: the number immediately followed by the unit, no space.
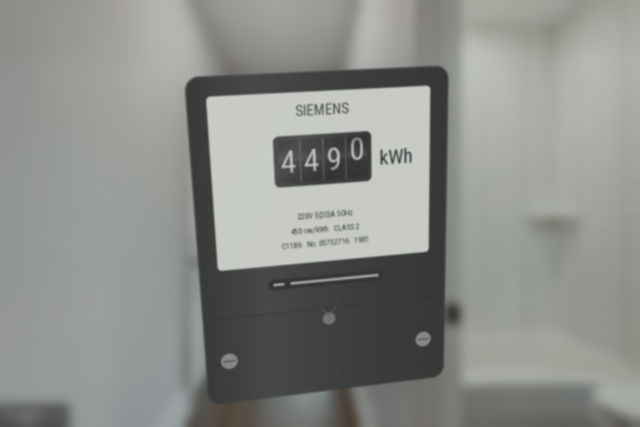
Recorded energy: 4490kWh
